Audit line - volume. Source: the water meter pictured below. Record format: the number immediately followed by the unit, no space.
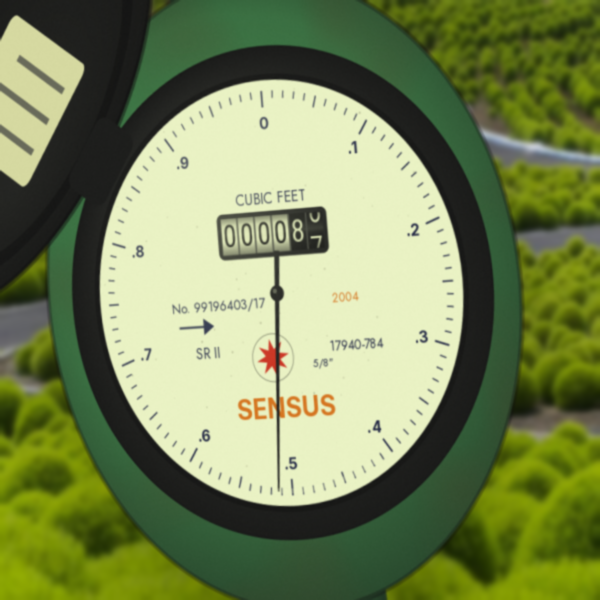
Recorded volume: 86.51ft³
